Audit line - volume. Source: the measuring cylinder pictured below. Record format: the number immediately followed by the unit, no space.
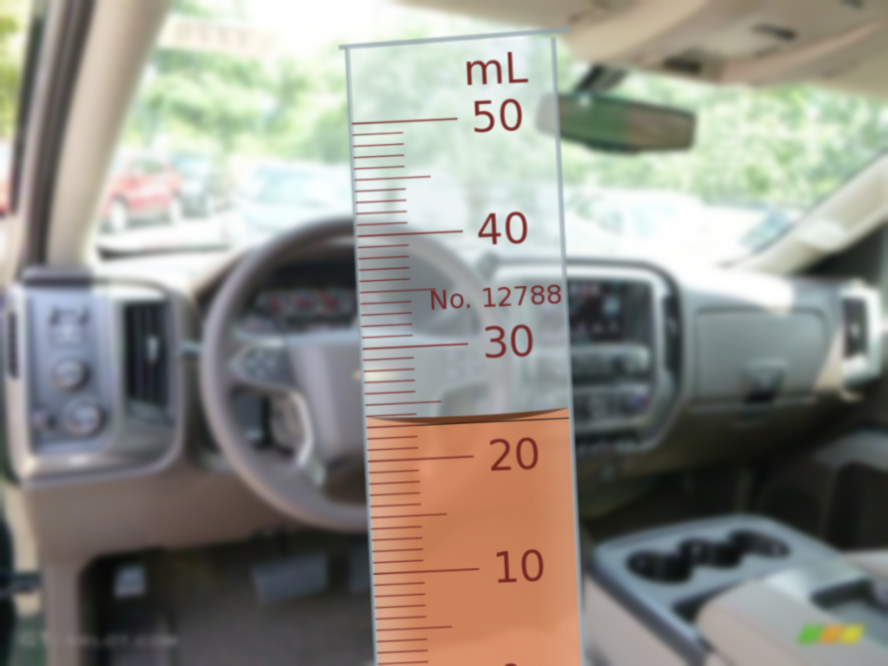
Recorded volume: 23mL
